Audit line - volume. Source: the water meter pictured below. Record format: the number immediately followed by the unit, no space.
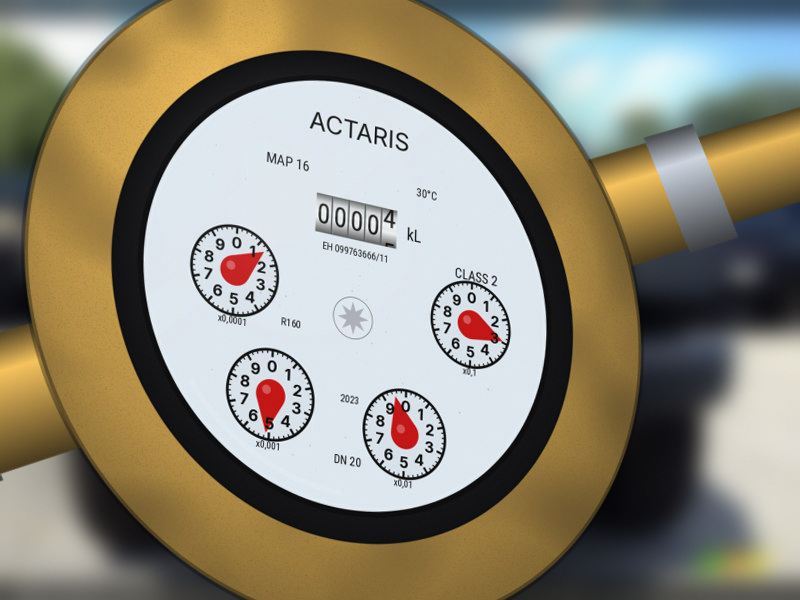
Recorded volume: 4.2951kL
